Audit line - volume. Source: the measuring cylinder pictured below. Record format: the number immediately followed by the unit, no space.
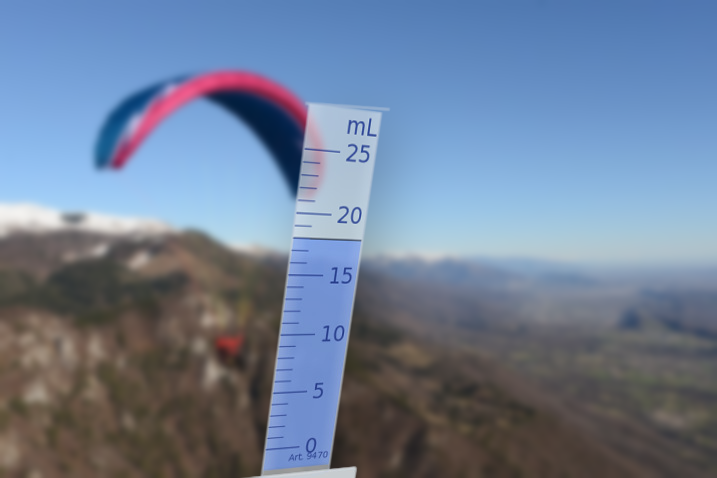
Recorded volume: 18mL
